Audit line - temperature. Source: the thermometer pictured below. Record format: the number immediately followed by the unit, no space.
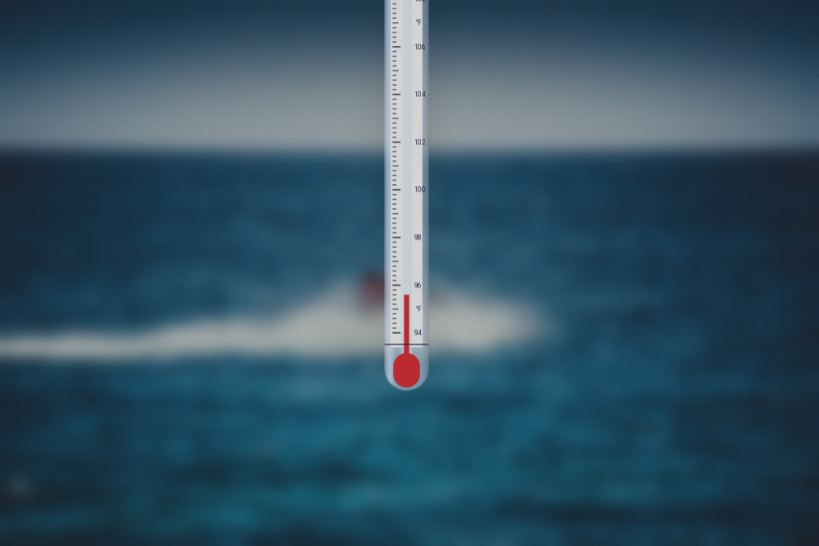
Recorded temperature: 95.6°F
